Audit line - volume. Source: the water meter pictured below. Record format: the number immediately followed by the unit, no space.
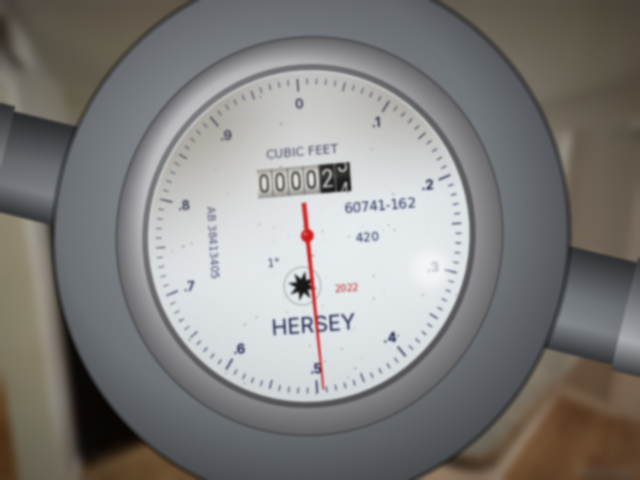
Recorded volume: 23.49ft³
